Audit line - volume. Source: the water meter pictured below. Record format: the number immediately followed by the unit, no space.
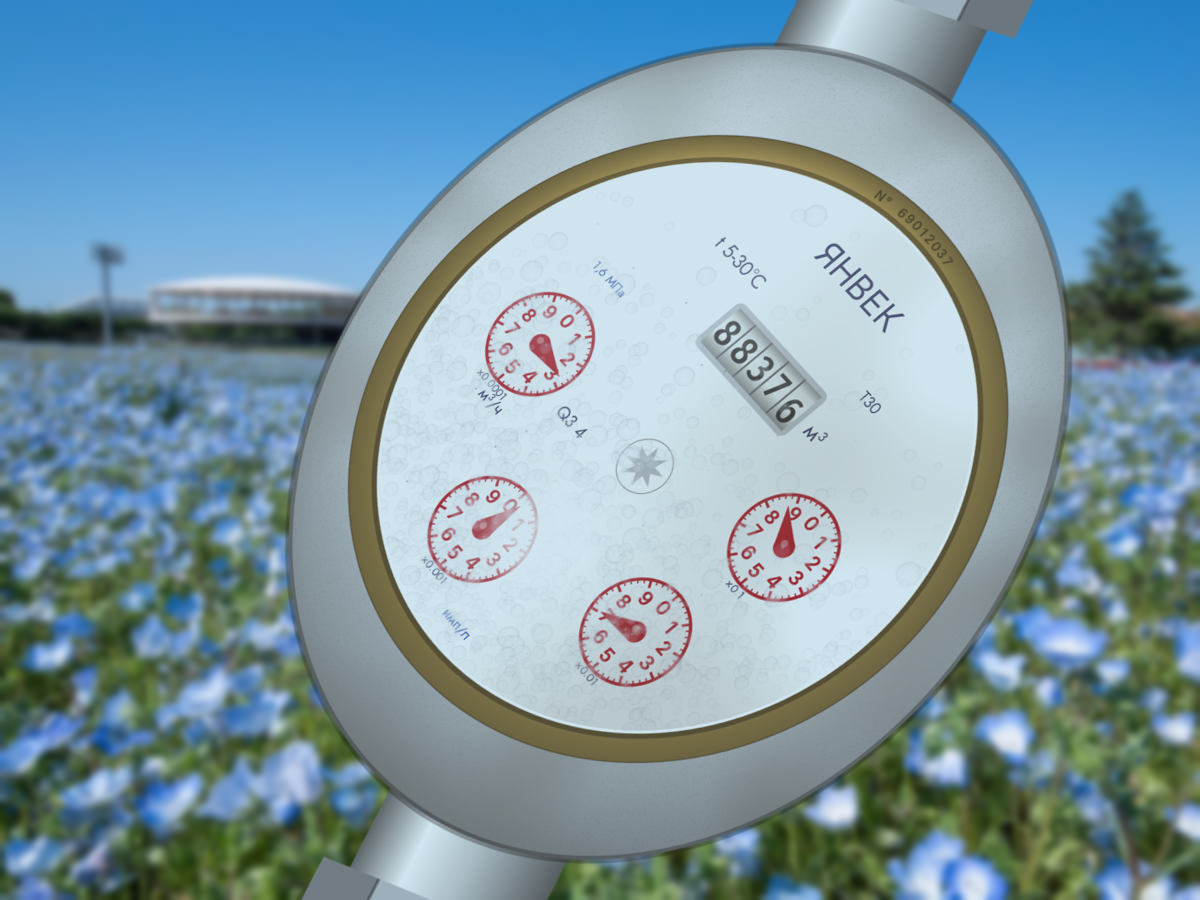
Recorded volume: 88375.8702m³
